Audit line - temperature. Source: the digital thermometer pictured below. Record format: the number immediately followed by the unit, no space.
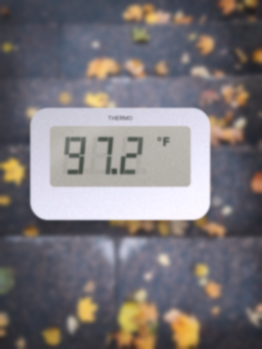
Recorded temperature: 97.2°F
